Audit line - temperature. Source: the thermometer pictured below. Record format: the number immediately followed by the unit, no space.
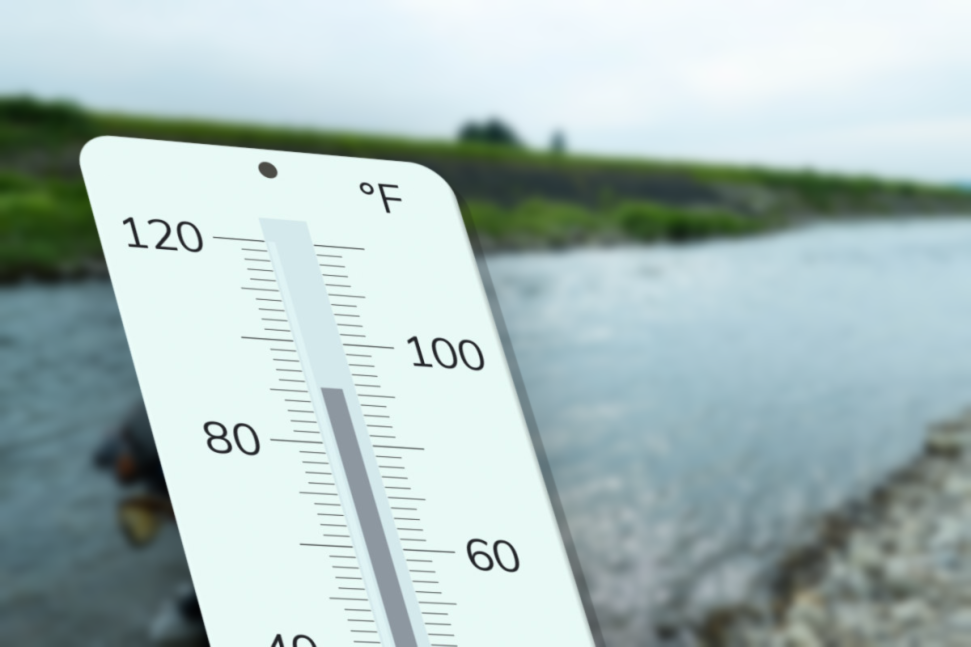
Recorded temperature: 91°F
